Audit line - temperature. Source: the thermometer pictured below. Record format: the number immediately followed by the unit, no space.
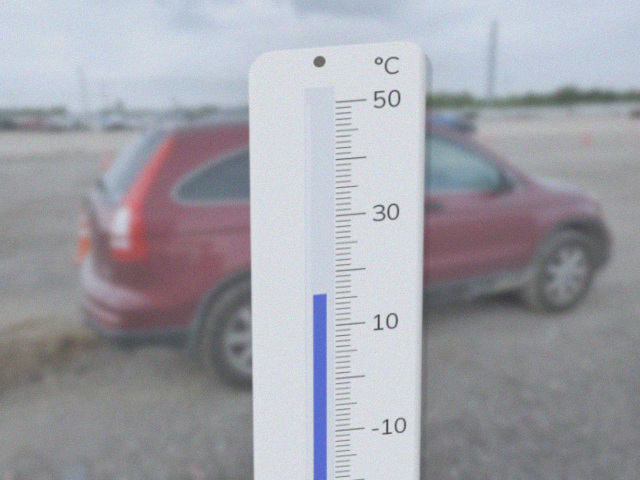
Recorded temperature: 16°C
